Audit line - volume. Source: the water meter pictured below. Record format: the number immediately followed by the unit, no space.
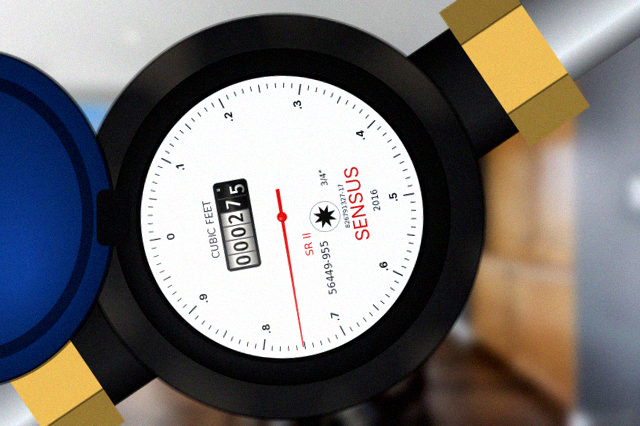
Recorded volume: 274.75ft³
